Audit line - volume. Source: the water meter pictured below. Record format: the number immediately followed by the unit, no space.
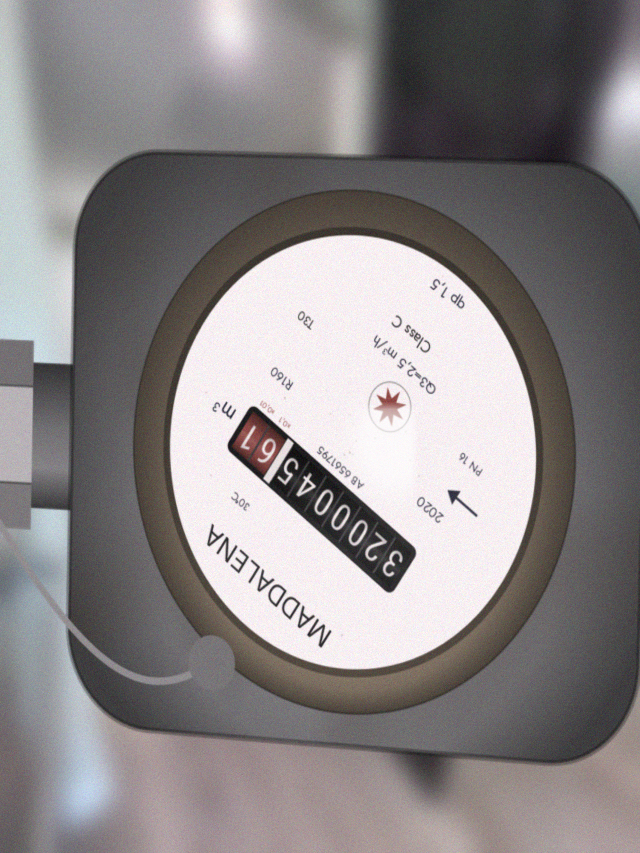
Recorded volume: 3200045.61m³
